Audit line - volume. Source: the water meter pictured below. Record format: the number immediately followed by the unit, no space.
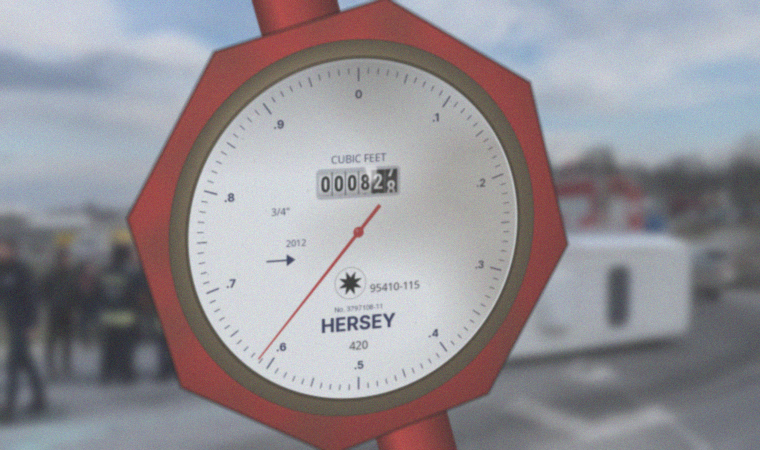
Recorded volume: 827.61ft³
